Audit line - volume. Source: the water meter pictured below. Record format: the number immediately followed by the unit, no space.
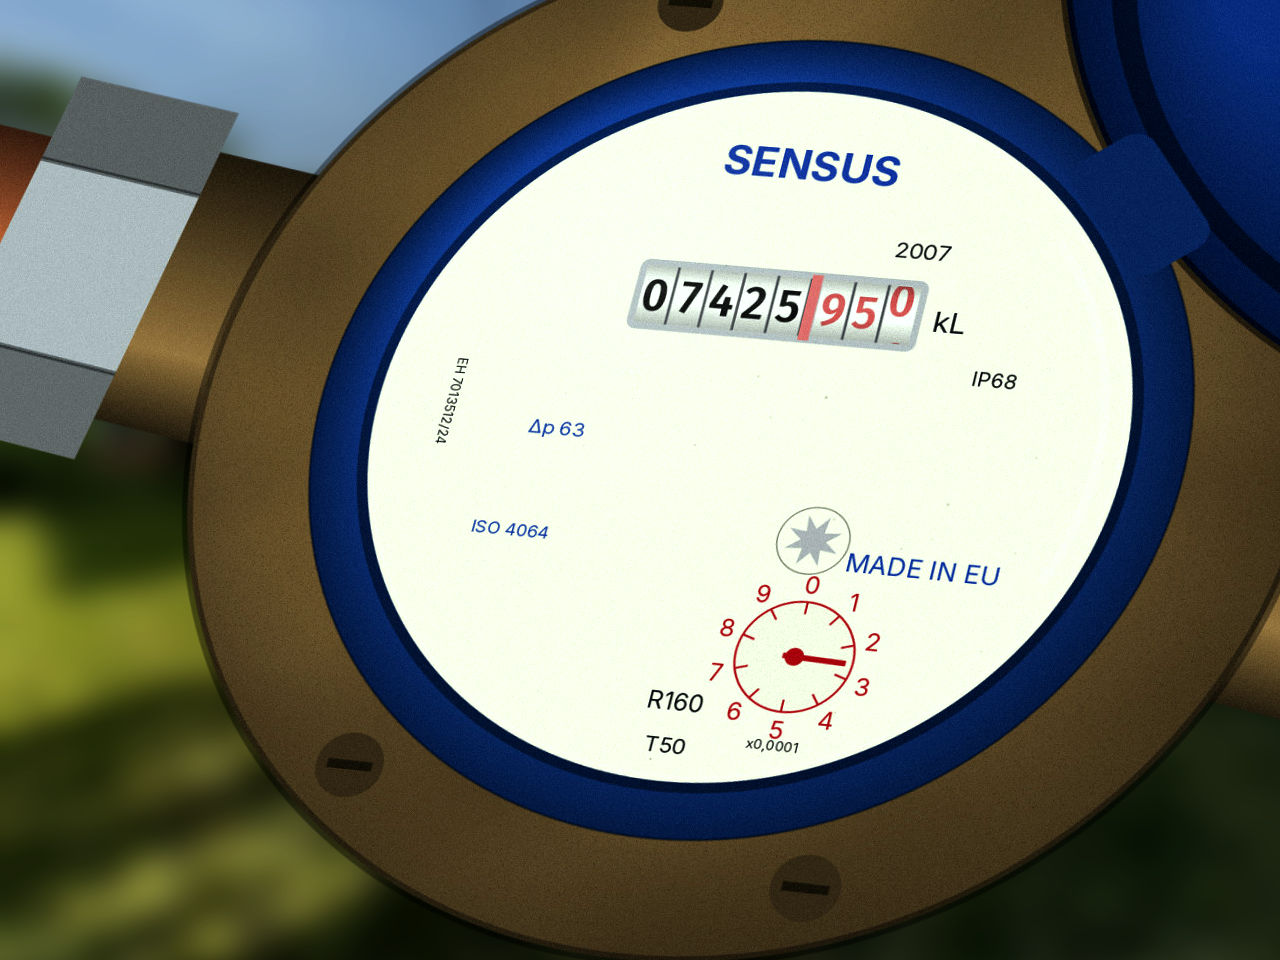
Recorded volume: 7425.9502kL
